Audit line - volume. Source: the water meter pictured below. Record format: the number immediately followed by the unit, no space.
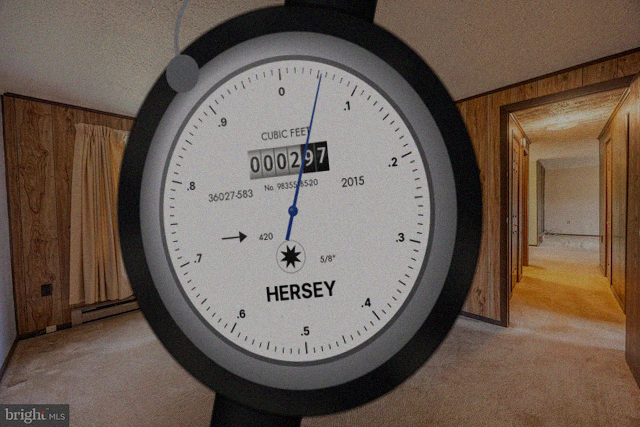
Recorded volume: 297.05ft³
